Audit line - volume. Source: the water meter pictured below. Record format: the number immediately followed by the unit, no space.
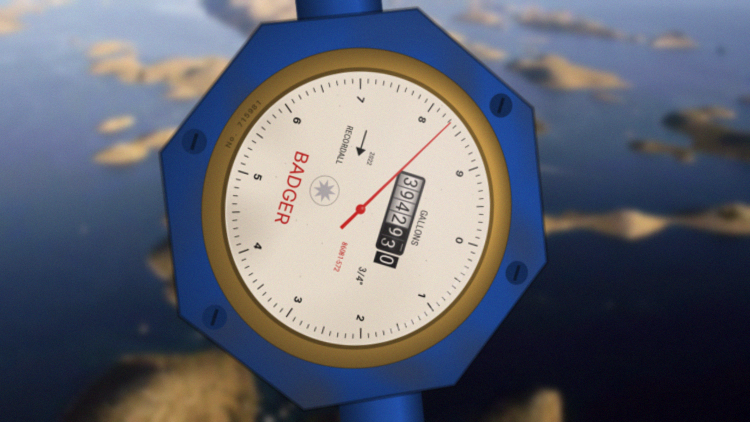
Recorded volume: 3942928.3gal
